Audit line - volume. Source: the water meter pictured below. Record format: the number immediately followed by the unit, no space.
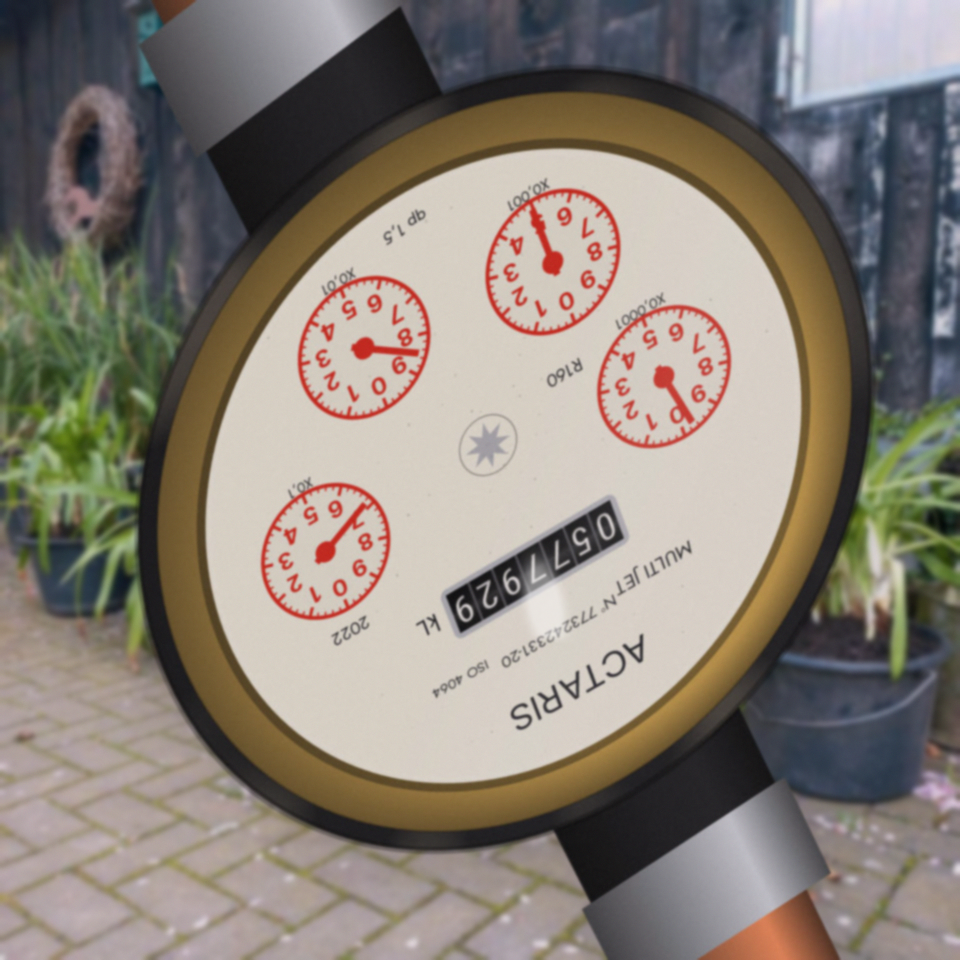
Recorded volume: 577929.6849kL
